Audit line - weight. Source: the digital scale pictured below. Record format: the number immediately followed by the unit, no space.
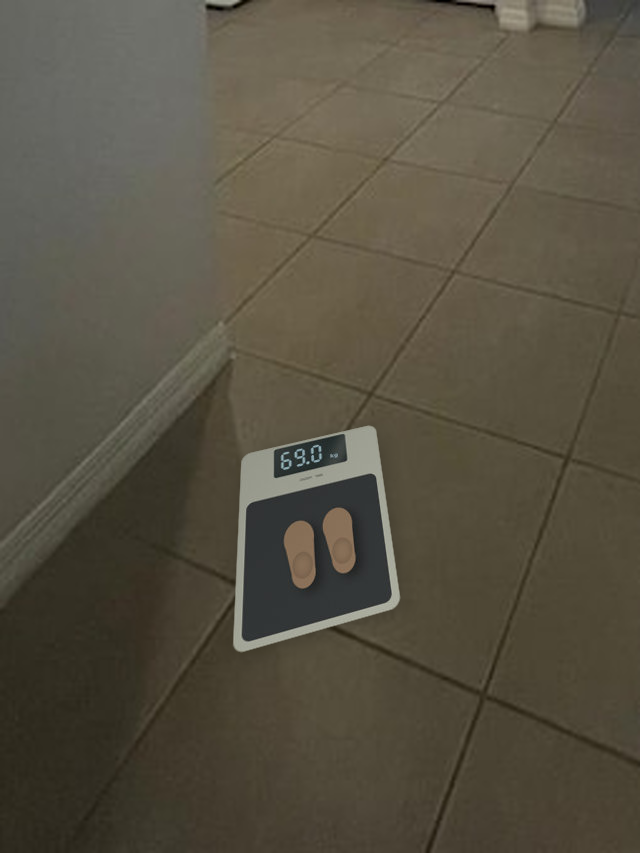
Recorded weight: 69.0kg
